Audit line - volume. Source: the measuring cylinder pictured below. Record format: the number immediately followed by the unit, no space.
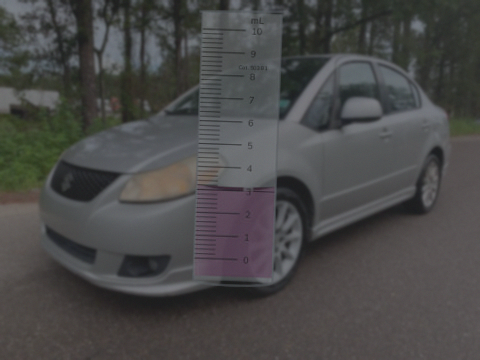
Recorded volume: 3mL
